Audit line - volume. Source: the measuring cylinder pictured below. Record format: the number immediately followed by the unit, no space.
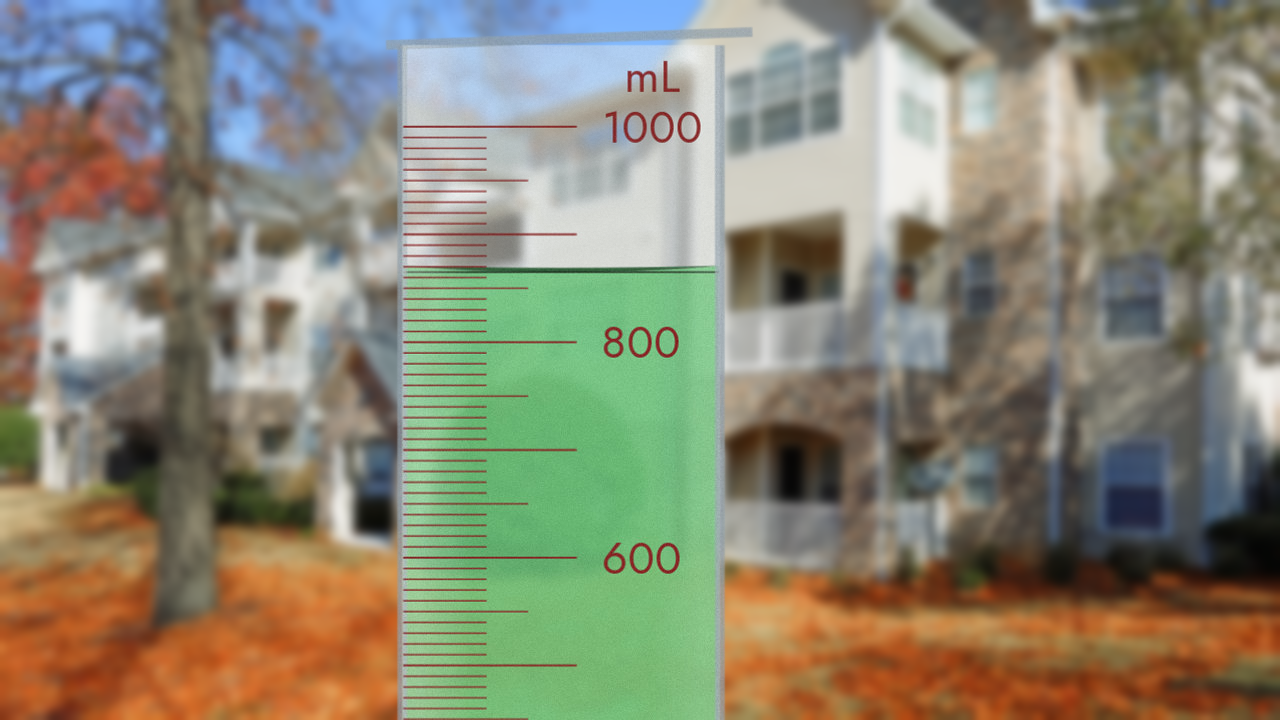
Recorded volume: 865mL
